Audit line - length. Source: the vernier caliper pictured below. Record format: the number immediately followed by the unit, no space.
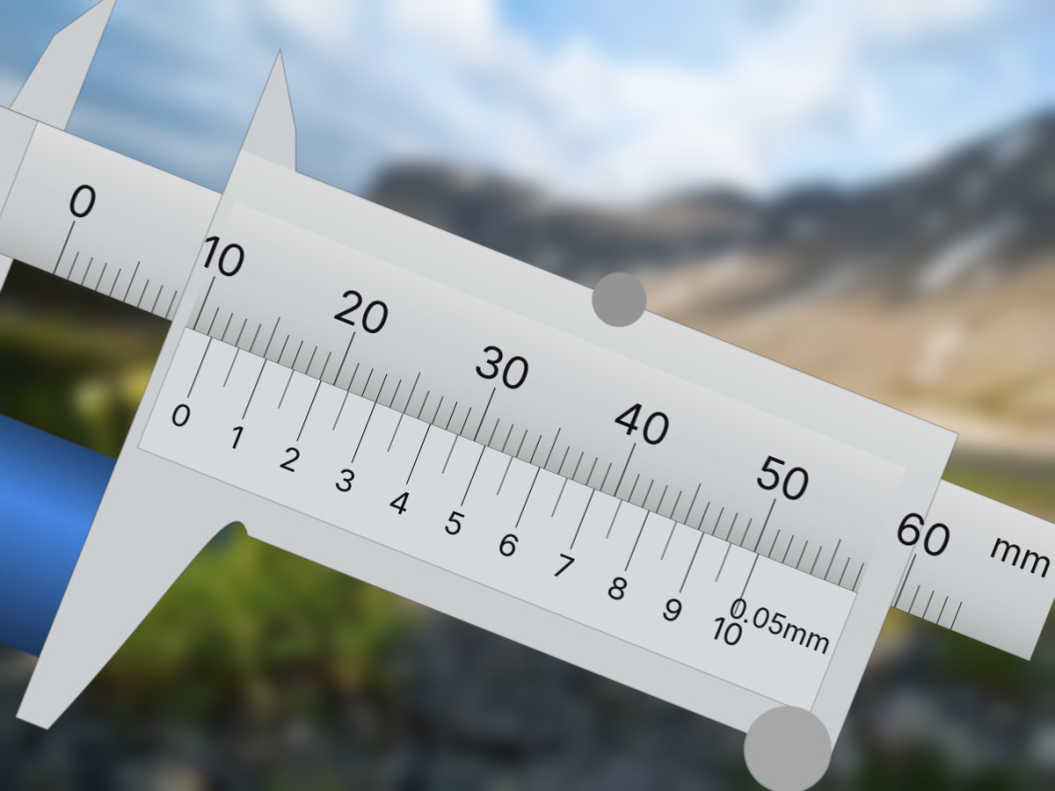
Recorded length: 11.3mm
